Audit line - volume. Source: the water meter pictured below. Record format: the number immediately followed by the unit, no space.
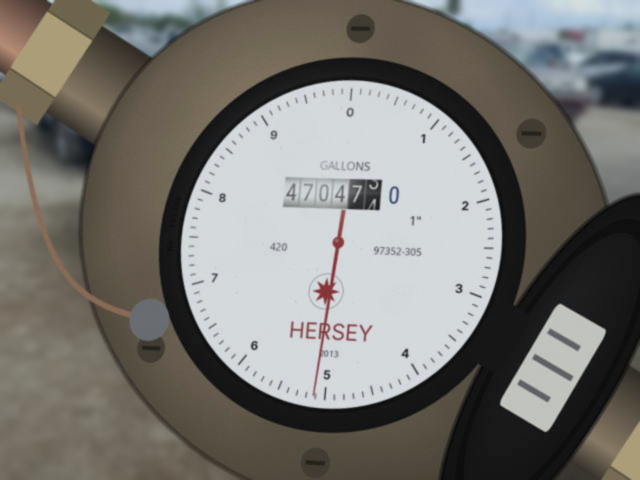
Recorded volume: 4704735.1gal
